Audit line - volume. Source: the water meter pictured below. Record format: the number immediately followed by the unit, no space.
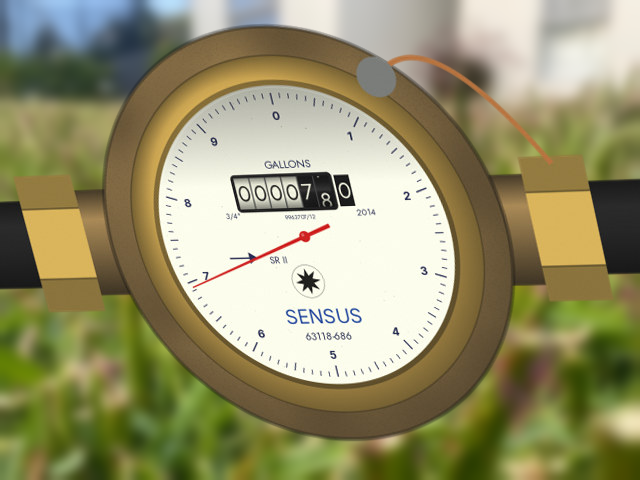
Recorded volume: 776.9gal
